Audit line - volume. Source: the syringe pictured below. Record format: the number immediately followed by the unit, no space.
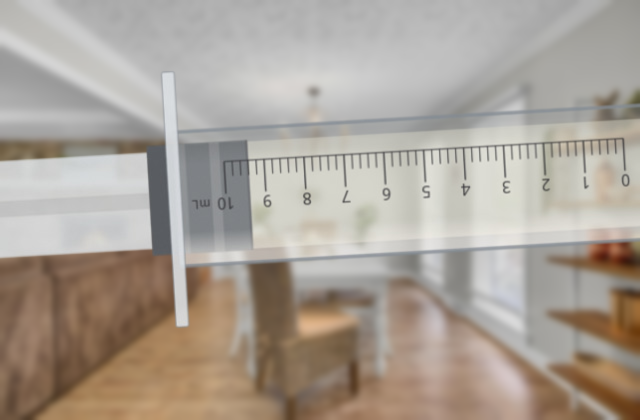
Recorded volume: 9.4mL
